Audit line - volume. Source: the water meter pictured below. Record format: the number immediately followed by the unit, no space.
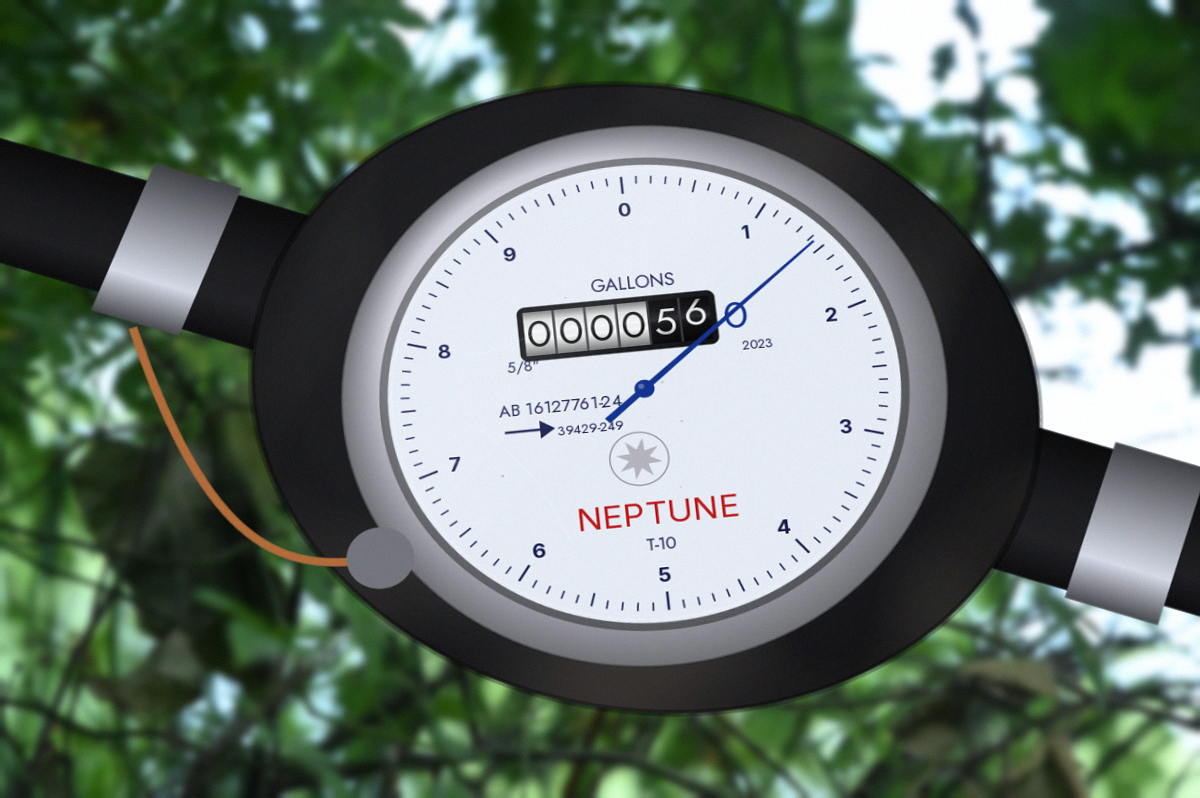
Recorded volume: 561.4gal
